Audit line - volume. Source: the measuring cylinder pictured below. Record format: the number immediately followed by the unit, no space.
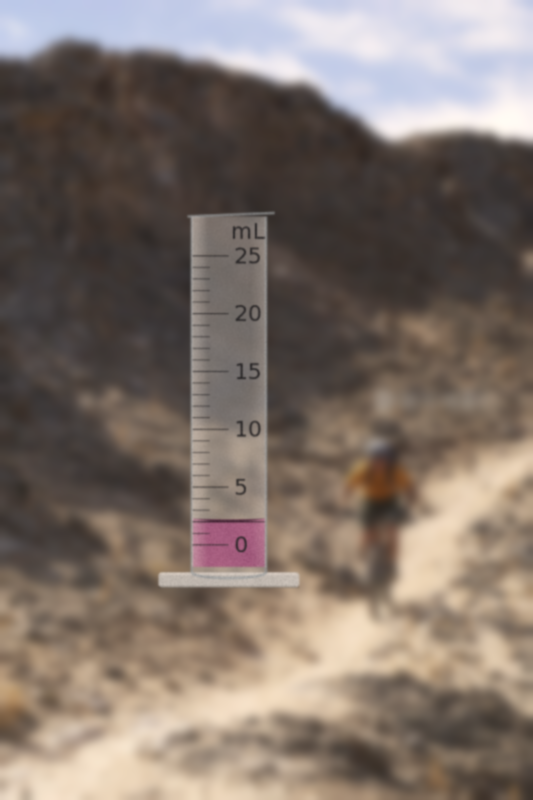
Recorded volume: 2mL
